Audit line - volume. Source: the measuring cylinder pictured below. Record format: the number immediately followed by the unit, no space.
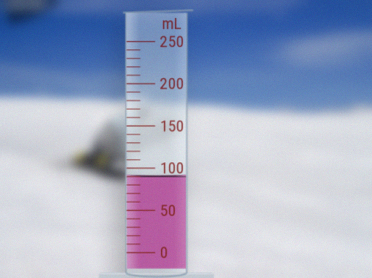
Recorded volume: 90mL
